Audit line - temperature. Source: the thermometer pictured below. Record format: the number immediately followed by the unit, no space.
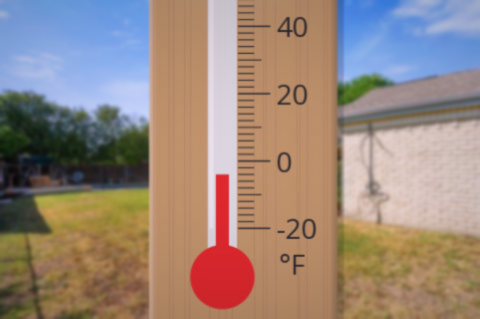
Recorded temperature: -4°F
